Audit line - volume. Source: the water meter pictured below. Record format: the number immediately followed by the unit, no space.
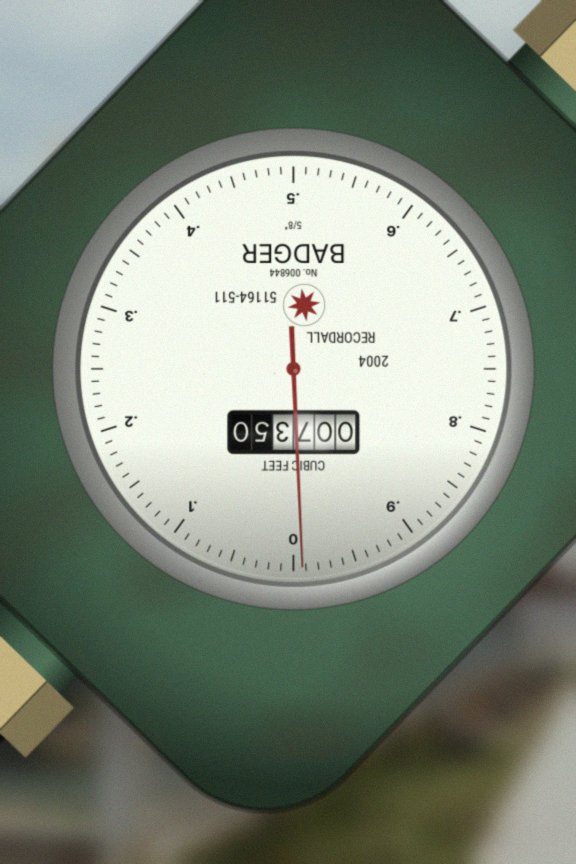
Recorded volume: 7349.99ft³
